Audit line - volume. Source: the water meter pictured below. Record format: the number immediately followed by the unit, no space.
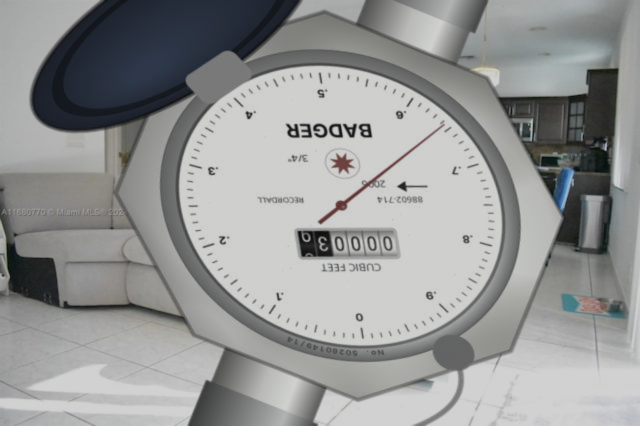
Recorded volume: 38.64ft³
